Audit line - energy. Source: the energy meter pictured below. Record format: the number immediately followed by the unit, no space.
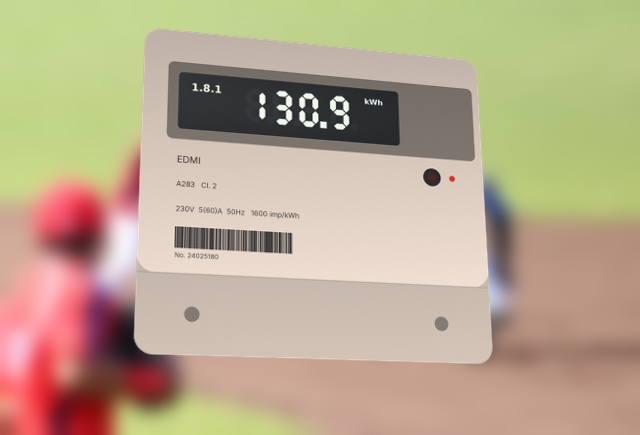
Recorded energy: 130.9kWh
